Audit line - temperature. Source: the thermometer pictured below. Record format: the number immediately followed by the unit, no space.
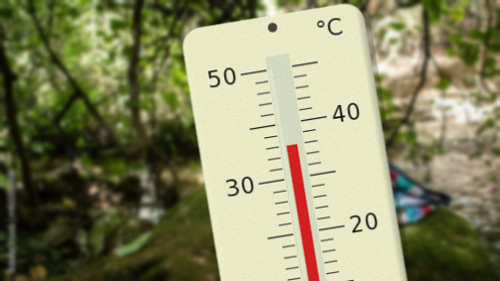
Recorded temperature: 36°C
